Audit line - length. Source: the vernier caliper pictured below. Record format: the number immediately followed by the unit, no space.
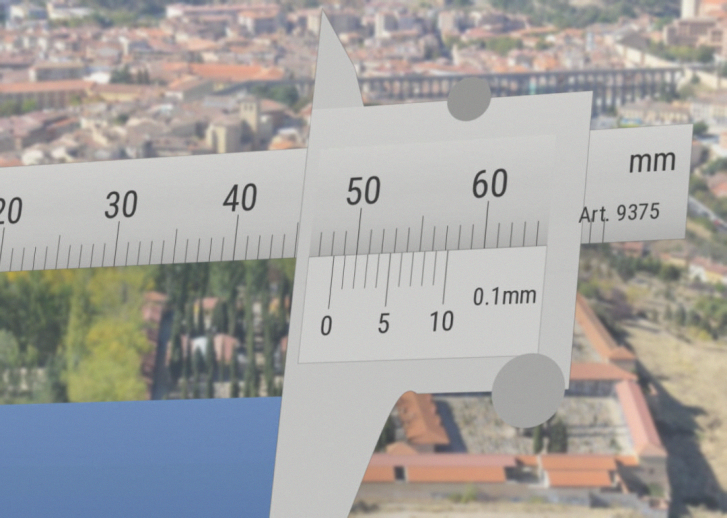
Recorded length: 48.2mm
